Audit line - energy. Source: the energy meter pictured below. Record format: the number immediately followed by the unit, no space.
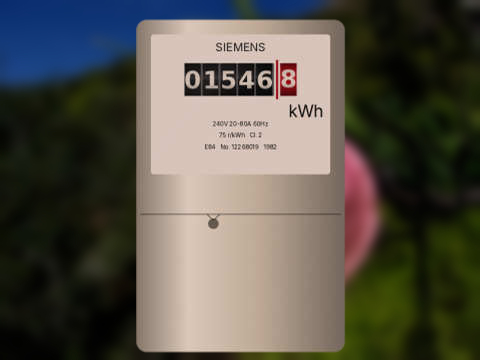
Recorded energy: 1546.8kWh
